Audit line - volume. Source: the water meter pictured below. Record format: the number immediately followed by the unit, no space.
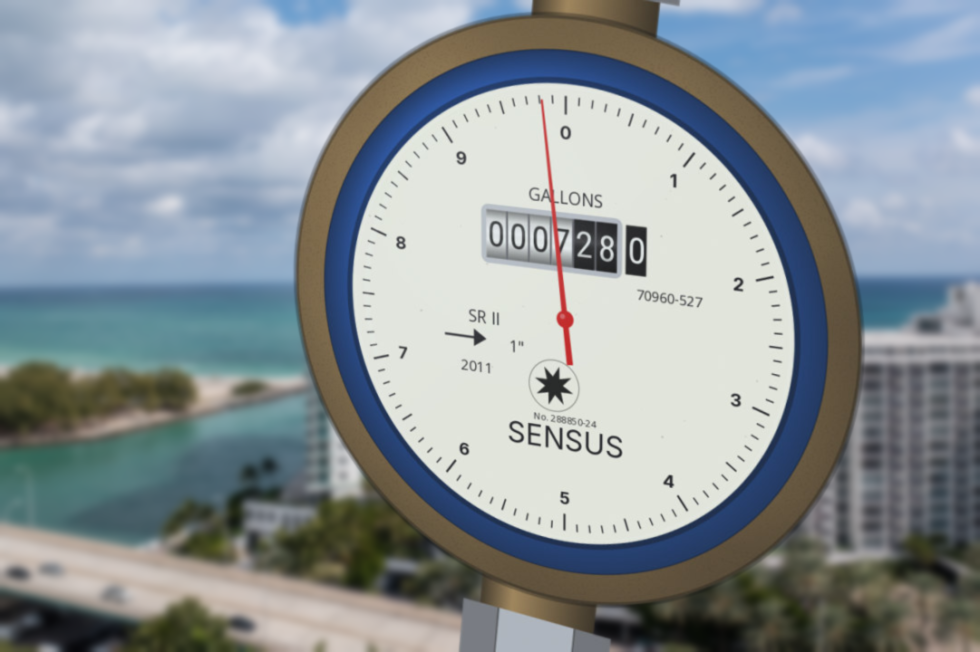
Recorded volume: 7279.8gal
